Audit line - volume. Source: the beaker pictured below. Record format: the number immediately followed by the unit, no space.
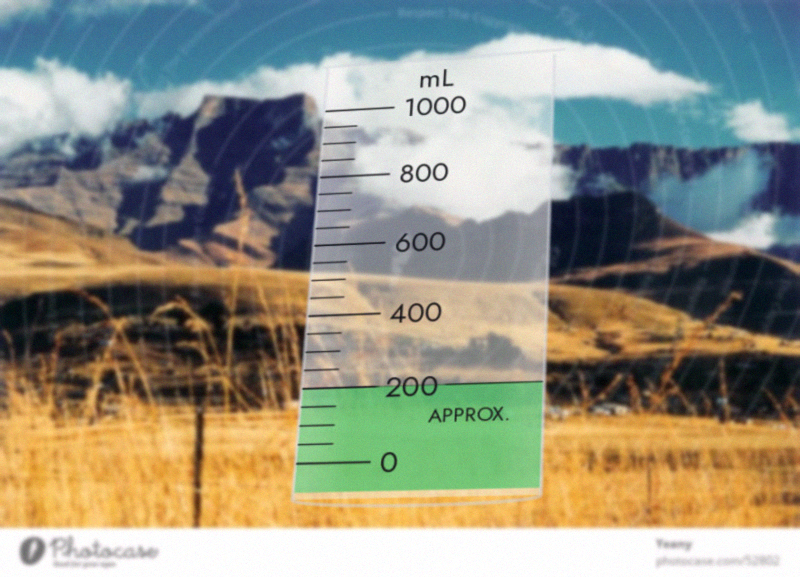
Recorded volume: 200mL
